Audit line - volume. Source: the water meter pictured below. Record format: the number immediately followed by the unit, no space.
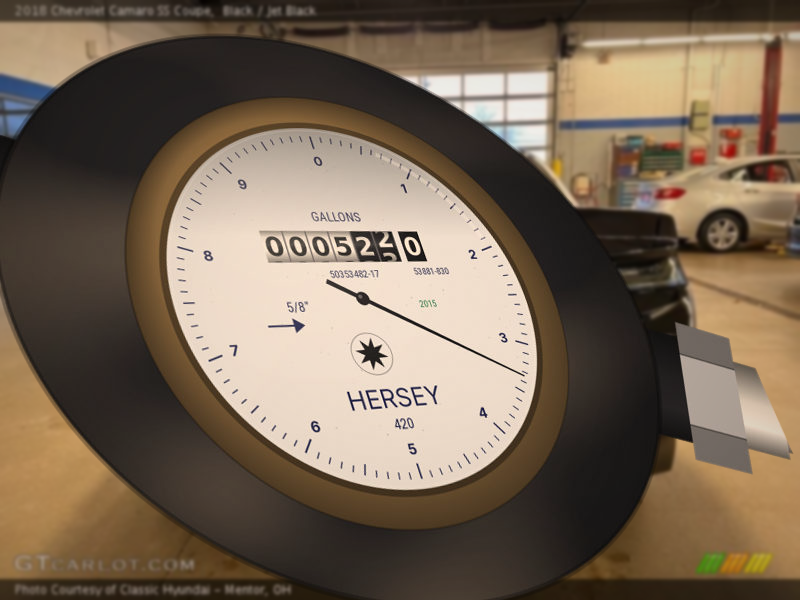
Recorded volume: 5223.3gal
